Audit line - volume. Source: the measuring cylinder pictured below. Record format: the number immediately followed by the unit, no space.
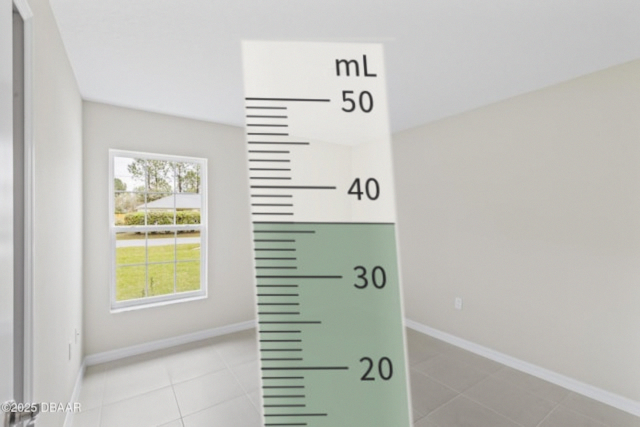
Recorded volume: 36mL
